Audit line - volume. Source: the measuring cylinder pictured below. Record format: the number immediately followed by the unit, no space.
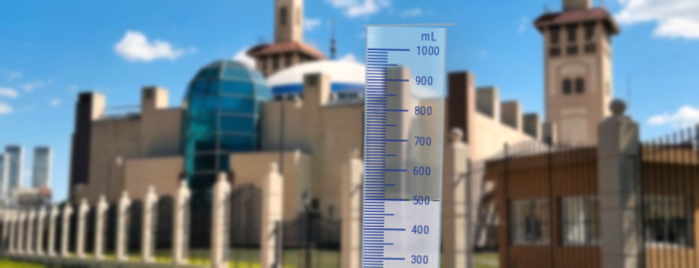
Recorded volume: 500mL
